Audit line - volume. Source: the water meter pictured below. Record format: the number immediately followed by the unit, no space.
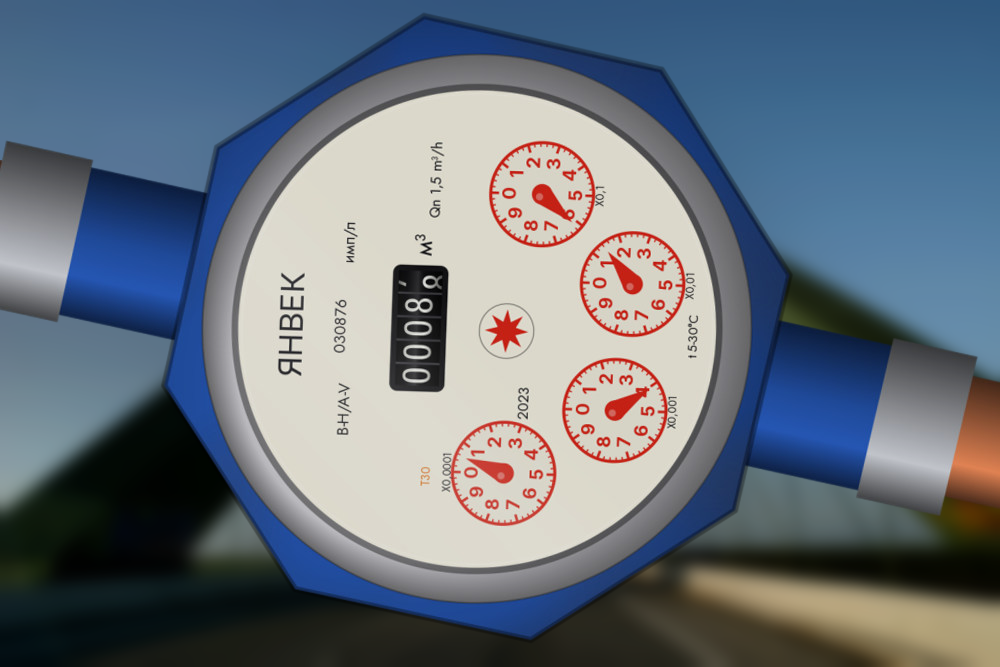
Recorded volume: 87.6140m³
